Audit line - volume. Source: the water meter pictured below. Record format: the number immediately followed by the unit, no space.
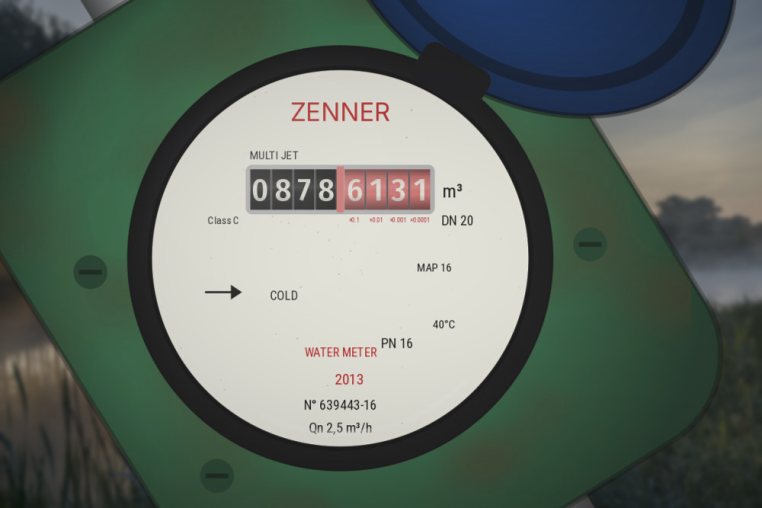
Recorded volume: 878.6131m³
